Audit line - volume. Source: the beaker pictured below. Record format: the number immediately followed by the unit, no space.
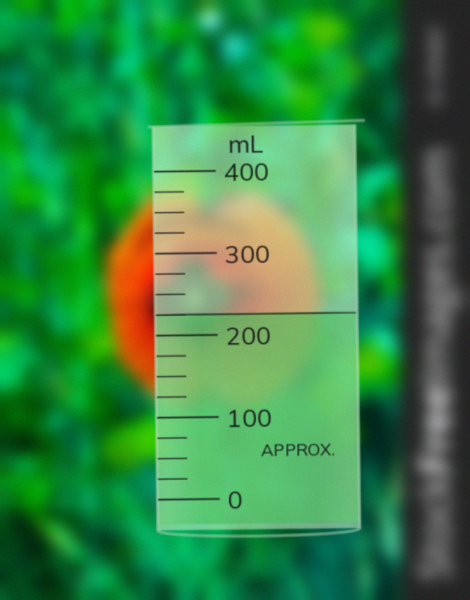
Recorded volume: 225mL
